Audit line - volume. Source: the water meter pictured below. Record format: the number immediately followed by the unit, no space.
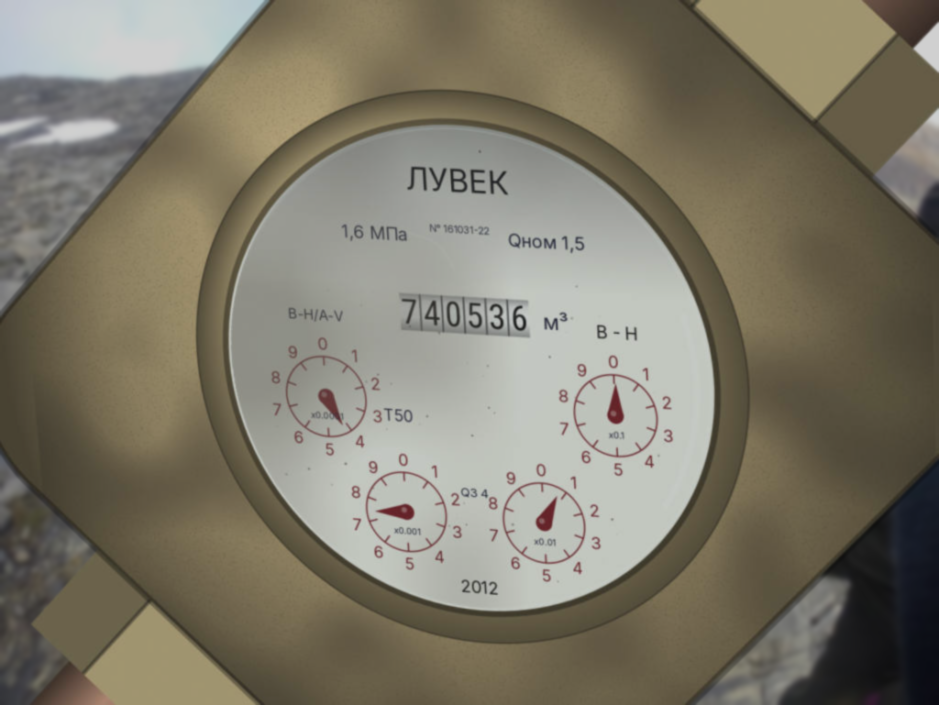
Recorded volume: 740536.0074m³
